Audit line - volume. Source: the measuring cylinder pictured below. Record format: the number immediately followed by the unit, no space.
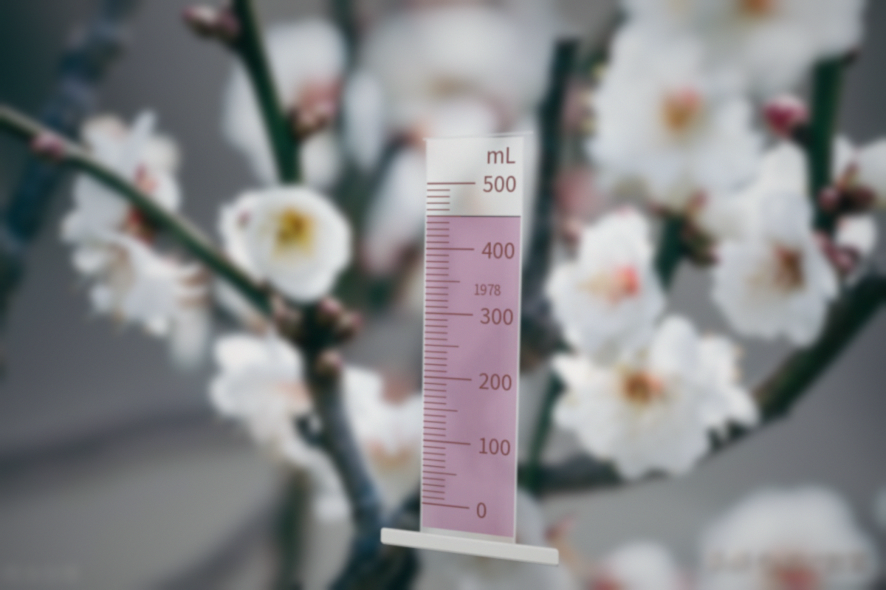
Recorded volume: 450mL
